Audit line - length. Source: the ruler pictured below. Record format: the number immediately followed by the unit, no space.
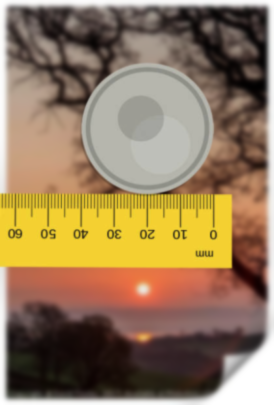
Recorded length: 40mm
